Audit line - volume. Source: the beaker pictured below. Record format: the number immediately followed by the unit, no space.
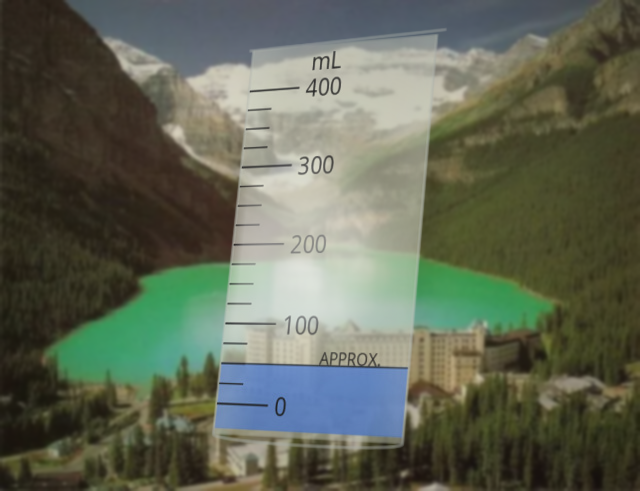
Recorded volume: 50mL
